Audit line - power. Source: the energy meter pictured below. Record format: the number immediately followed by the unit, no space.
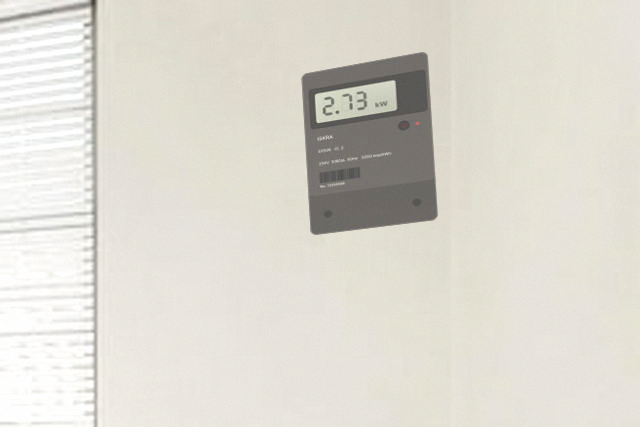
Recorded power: 2.73kW
